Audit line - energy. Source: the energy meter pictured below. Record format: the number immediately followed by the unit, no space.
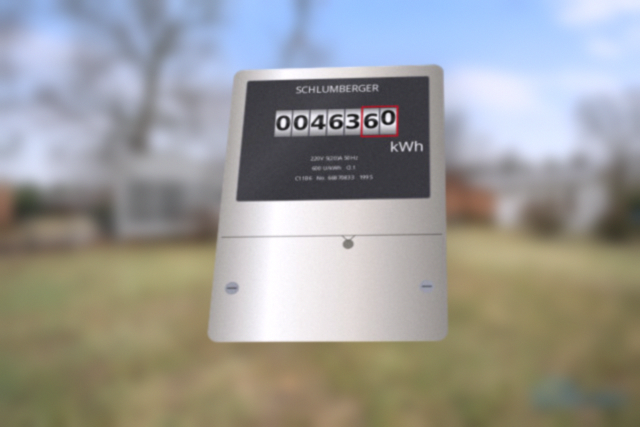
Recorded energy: 463.60kWh
